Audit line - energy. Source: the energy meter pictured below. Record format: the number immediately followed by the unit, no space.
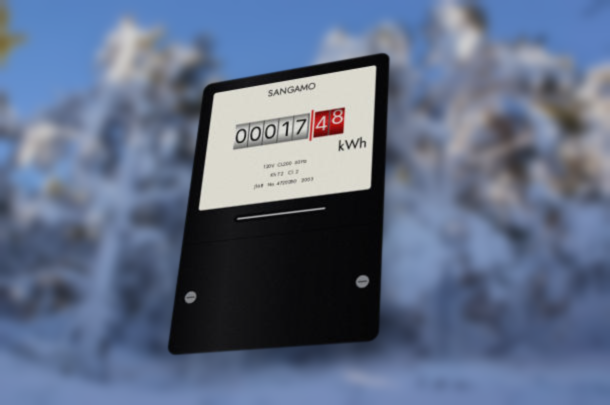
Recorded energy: 17.48kWh
